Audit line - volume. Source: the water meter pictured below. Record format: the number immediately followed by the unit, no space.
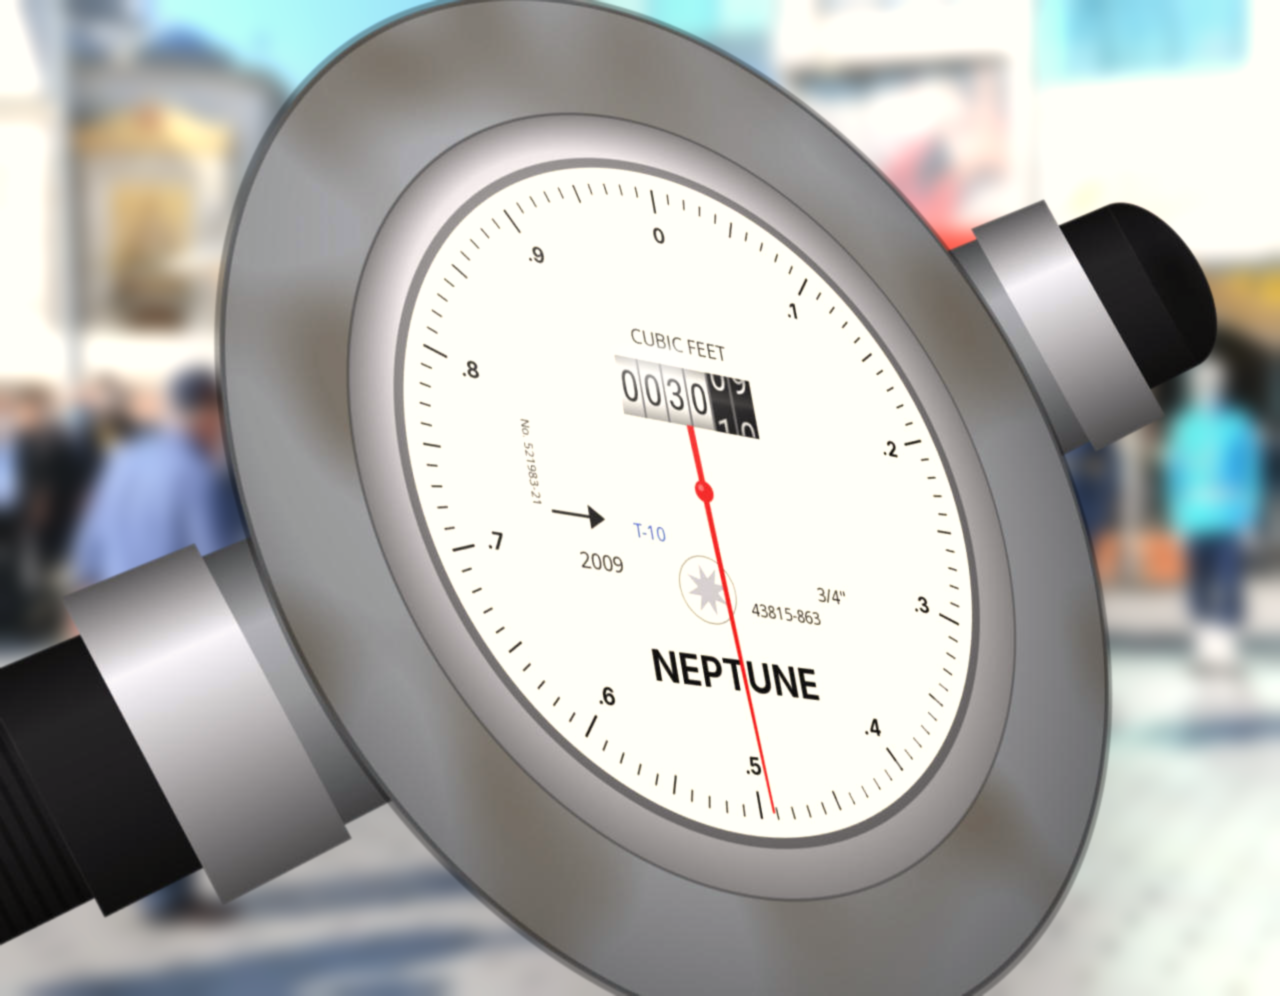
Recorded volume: 3009.49ft³
